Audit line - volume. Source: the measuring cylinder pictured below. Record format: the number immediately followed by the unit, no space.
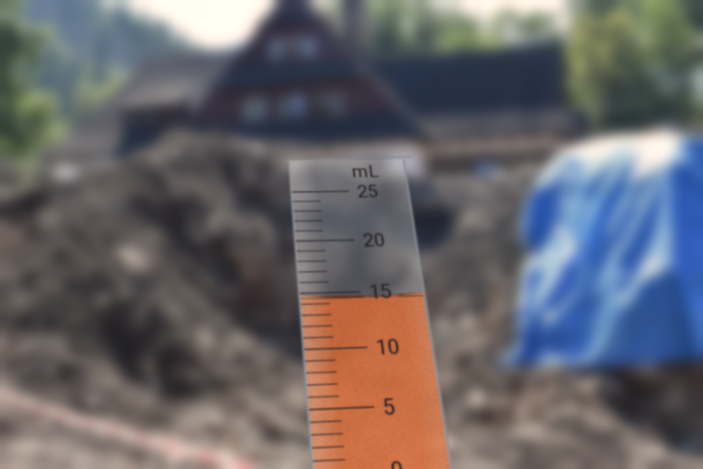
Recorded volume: 14.5mL
